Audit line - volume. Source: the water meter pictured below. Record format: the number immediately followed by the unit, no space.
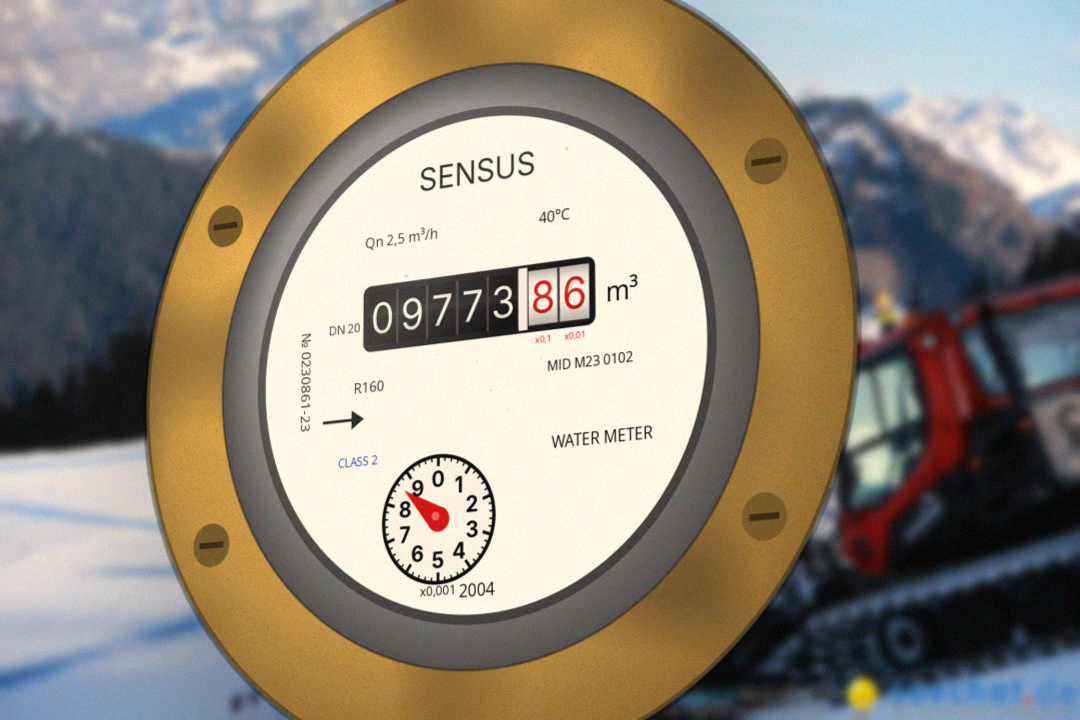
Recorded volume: 9773.868m³
